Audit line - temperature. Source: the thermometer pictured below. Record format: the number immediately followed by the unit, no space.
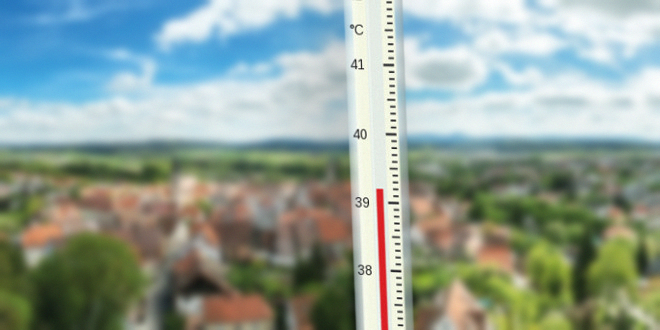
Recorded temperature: 39.2°C
